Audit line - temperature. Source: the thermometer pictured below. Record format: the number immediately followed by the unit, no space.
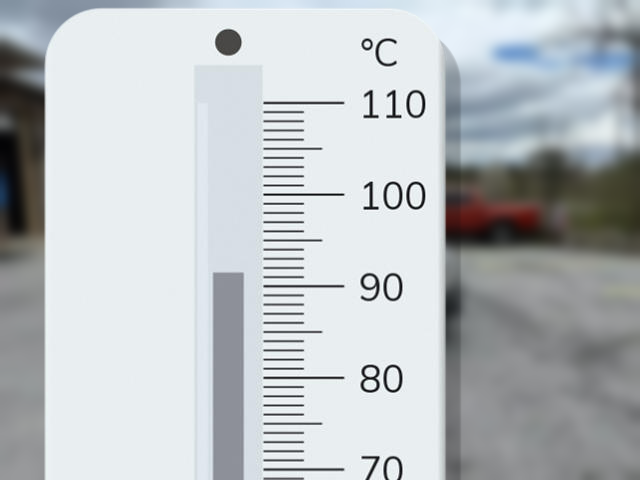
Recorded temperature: 91.5°C
